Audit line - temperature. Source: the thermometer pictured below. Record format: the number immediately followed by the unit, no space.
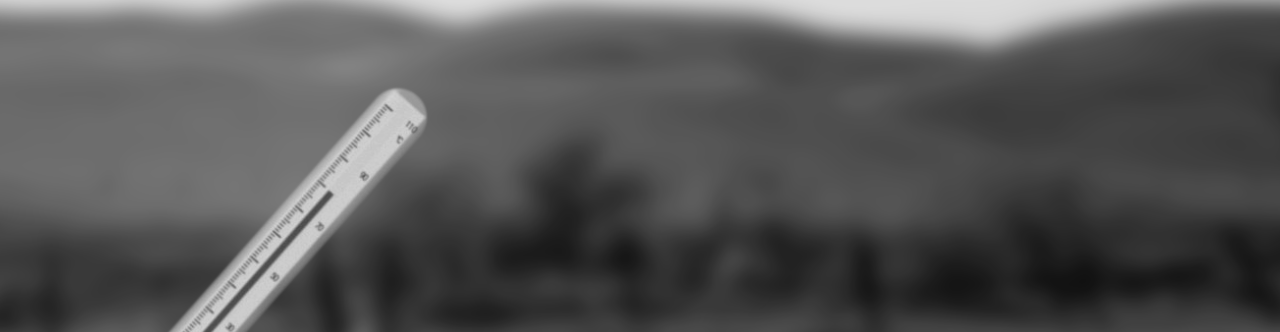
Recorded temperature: 80°C
